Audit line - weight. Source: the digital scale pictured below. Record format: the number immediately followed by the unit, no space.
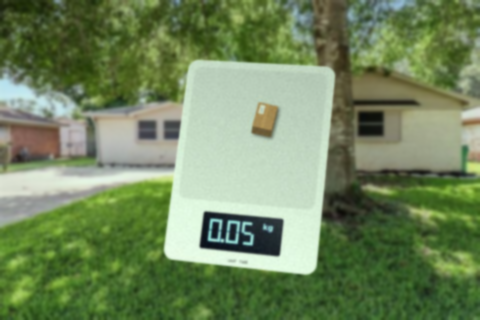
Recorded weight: 0.05kg
